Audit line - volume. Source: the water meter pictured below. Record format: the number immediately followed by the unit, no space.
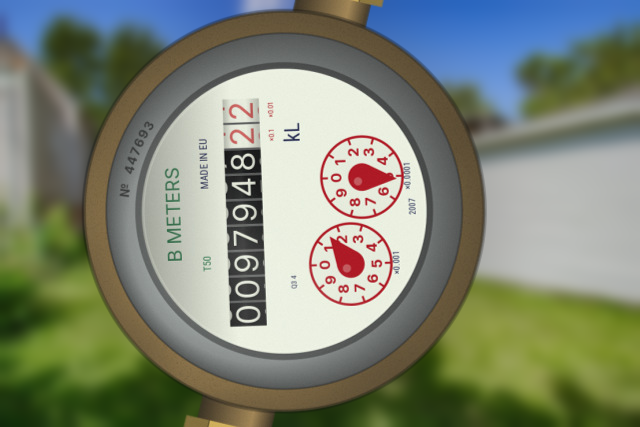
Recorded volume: 97948.2215kL
